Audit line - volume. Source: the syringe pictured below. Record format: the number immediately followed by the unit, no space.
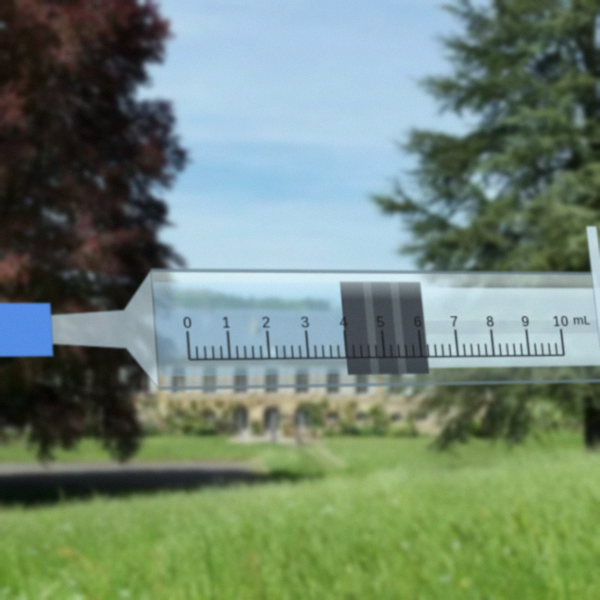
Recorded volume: 4mL
